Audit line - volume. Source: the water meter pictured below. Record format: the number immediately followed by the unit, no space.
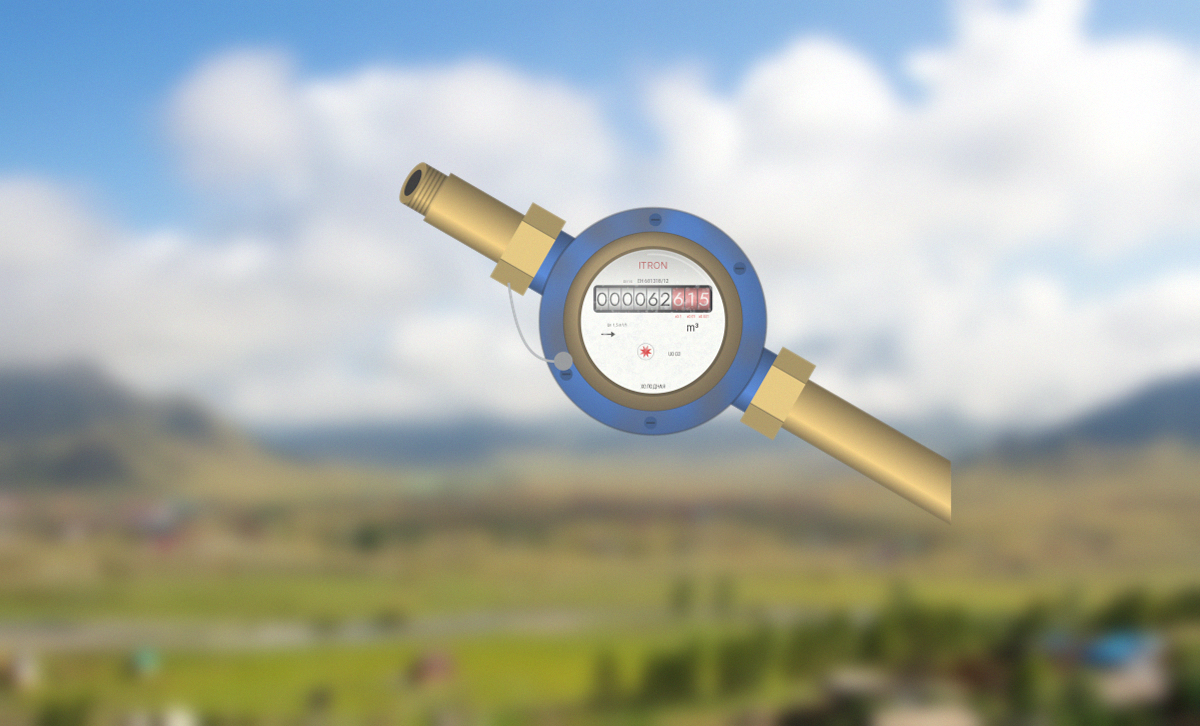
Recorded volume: 62.615m³
